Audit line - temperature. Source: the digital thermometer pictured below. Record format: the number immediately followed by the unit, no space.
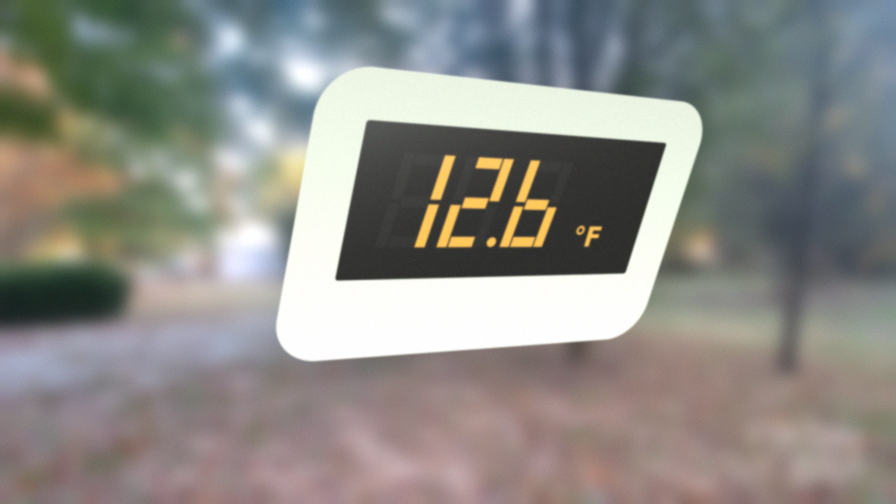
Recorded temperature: 12.6°F
